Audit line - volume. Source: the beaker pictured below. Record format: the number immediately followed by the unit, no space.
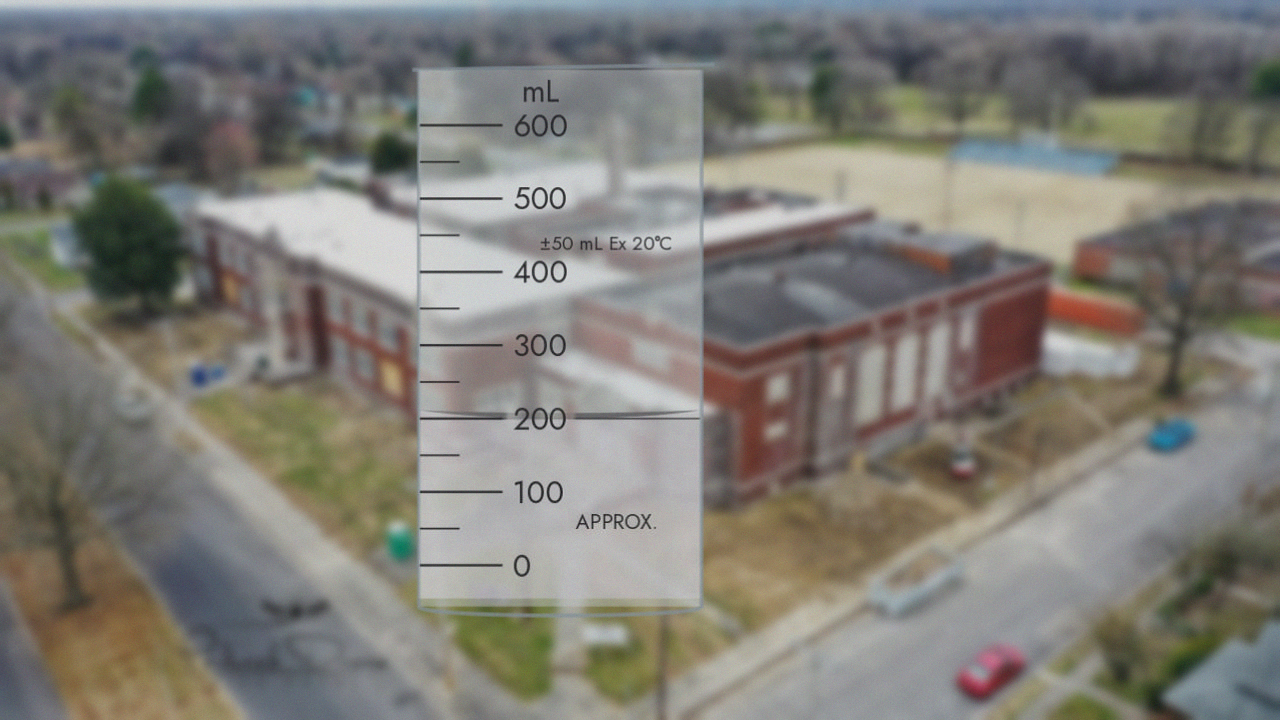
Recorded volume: 200mL
